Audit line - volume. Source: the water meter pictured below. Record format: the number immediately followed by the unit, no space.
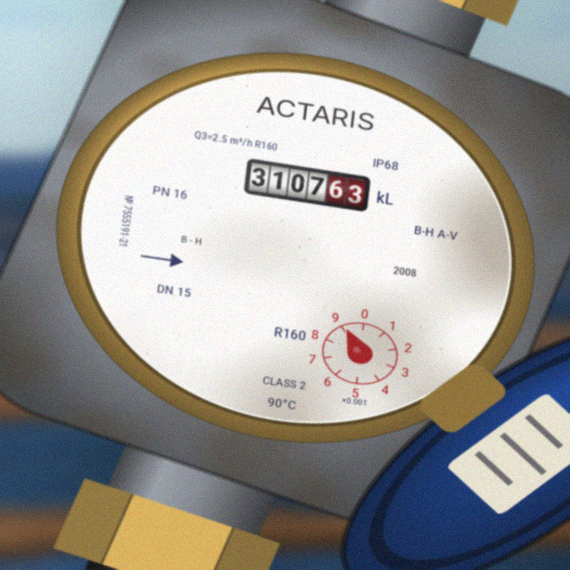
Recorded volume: 3107.629kL
